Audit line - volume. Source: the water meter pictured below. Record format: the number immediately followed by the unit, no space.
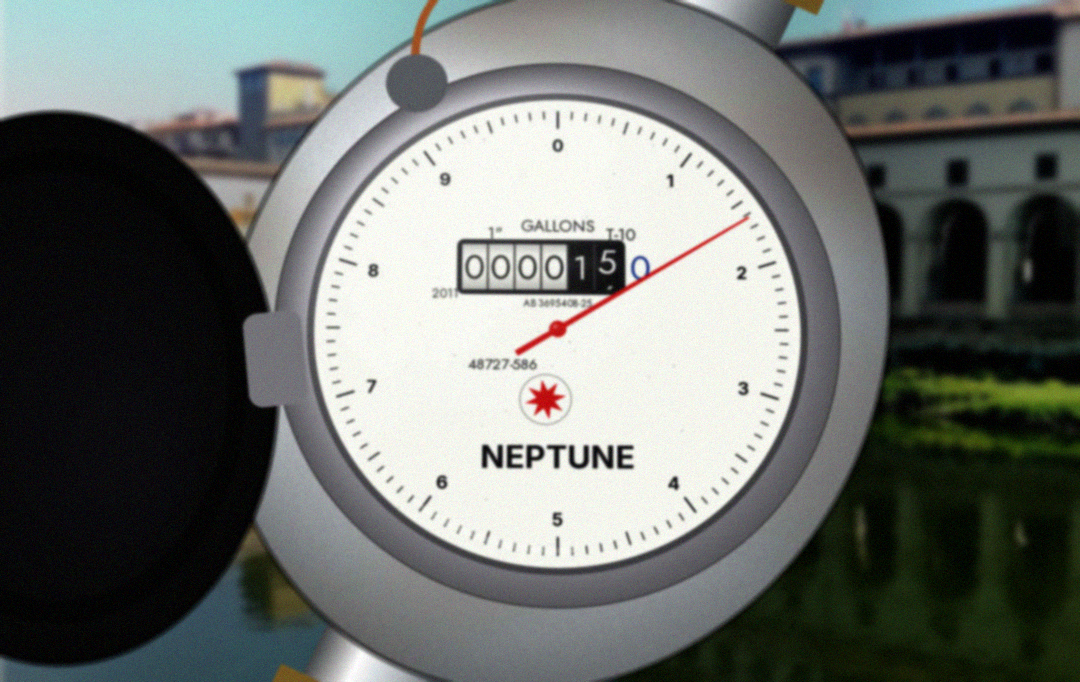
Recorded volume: 151.6gal
